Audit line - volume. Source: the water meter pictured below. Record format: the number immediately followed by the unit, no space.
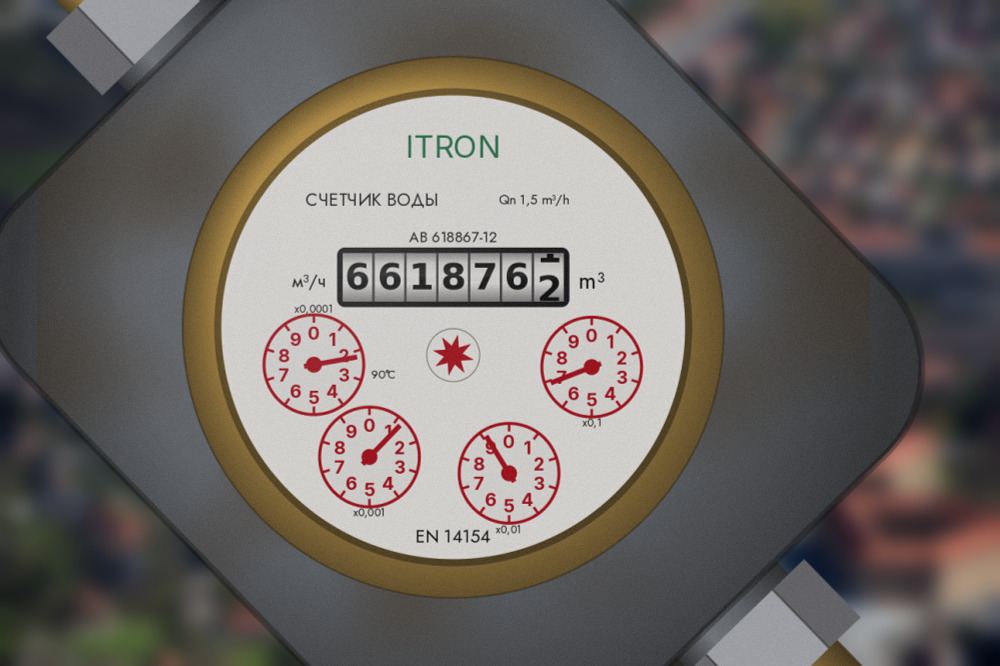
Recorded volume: 6618761.6912m³
